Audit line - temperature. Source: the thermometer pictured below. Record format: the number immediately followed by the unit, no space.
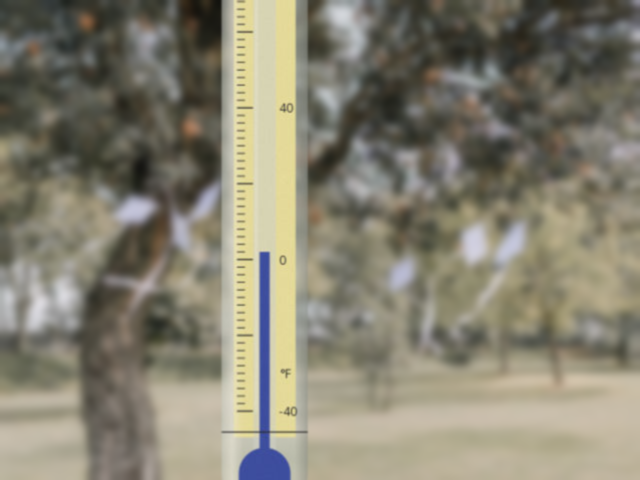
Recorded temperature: 2°F
